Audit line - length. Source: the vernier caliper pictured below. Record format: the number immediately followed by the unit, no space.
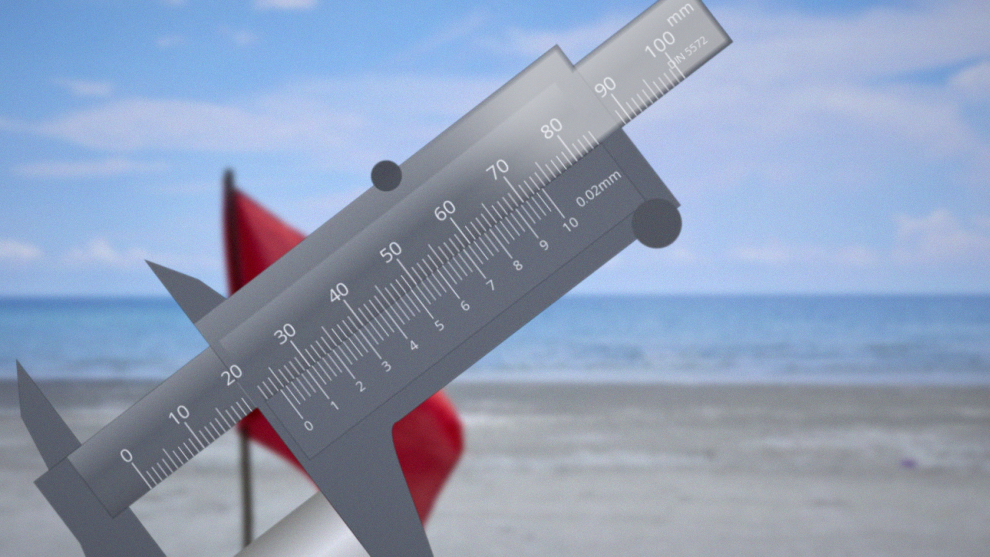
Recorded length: 24.4mm
